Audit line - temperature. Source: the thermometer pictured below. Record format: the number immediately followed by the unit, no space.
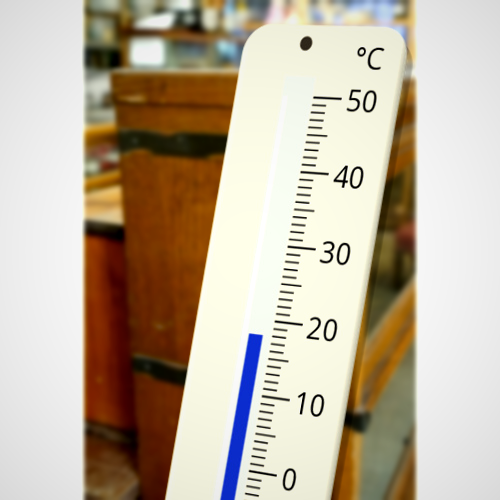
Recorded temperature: 18°C
